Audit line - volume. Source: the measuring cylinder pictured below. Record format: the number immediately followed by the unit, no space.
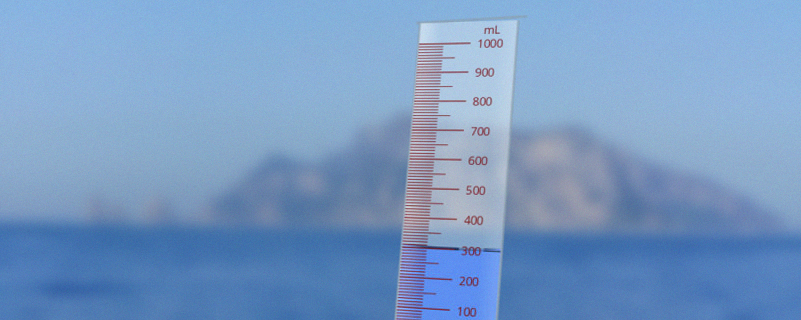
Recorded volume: 300mL
